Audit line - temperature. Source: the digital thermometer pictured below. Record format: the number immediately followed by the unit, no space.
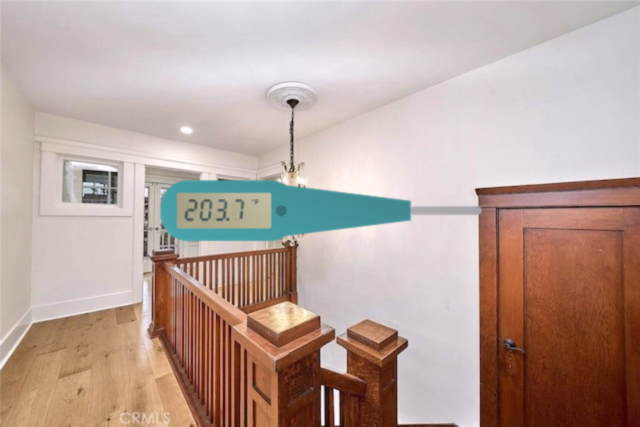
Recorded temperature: 203.7°F
